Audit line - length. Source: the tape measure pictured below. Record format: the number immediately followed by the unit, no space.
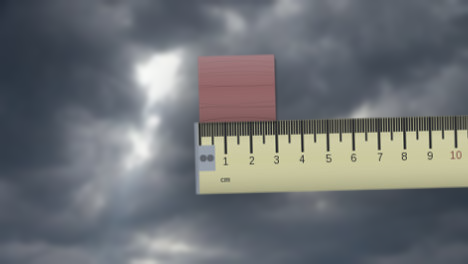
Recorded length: 3cm
